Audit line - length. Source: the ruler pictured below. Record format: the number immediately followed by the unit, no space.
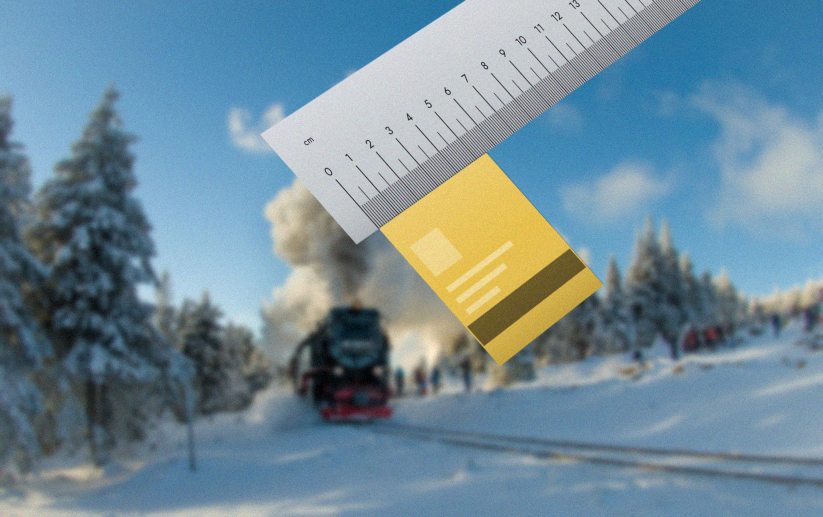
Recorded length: 5.5cm
